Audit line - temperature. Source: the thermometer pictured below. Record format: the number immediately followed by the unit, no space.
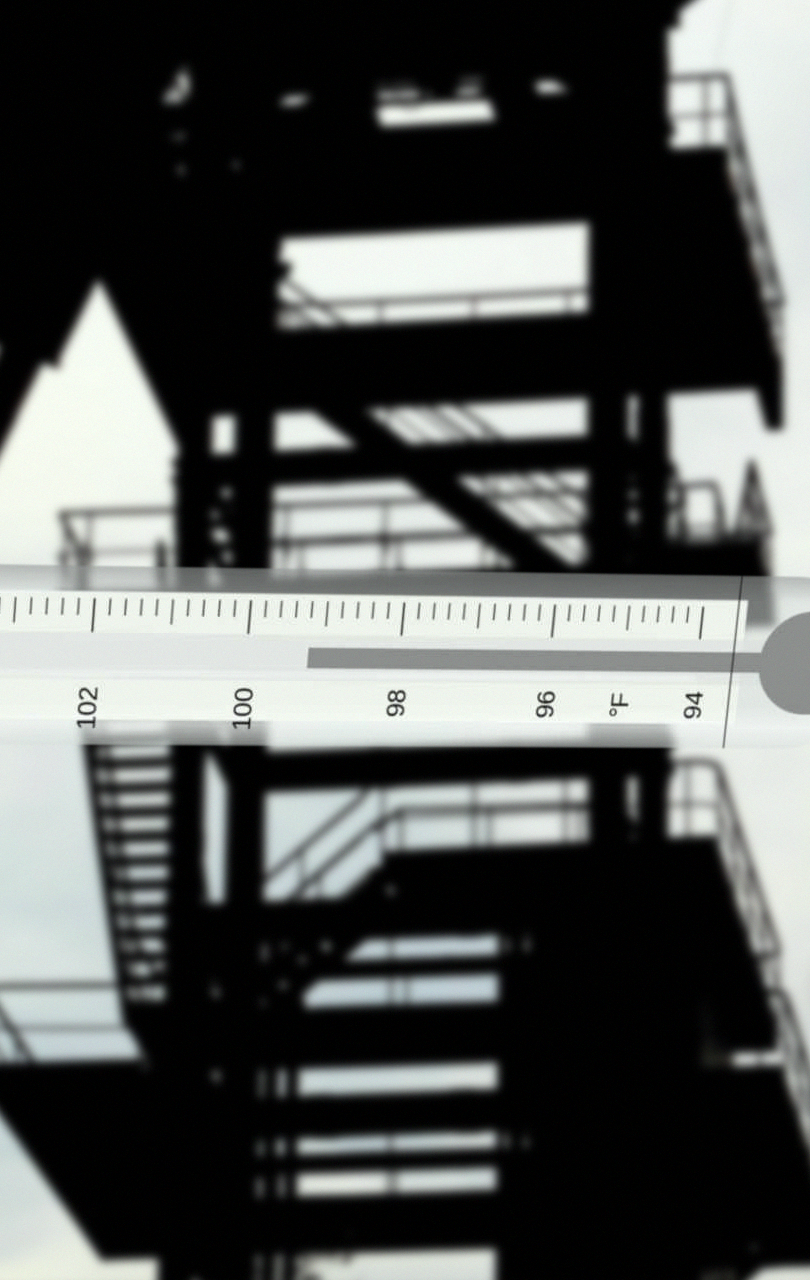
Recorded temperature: 99.2°F
